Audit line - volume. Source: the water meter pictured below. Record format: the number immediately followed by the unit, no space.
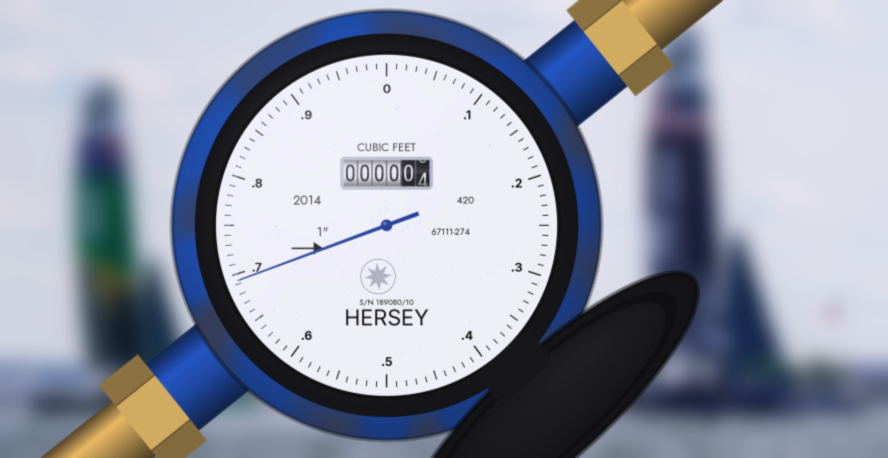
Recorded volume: 3.69ft³
